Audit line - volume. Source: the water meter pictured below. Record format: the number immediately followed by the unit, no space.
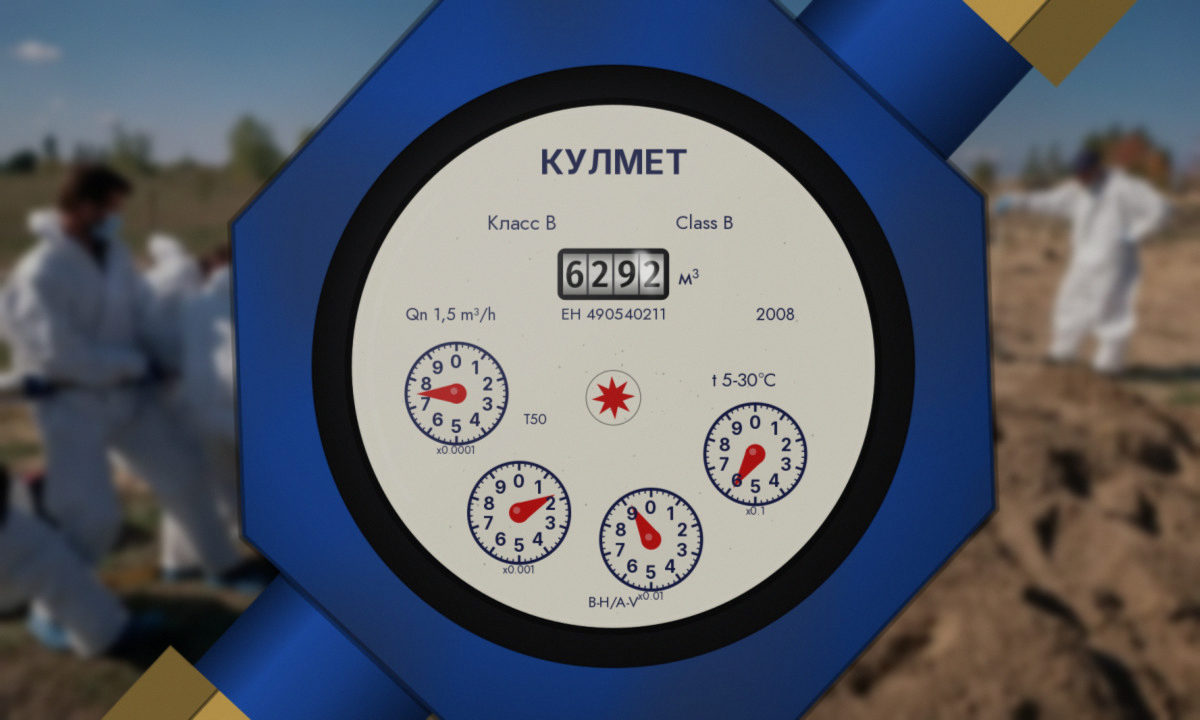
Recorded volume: 6292.5917m³
